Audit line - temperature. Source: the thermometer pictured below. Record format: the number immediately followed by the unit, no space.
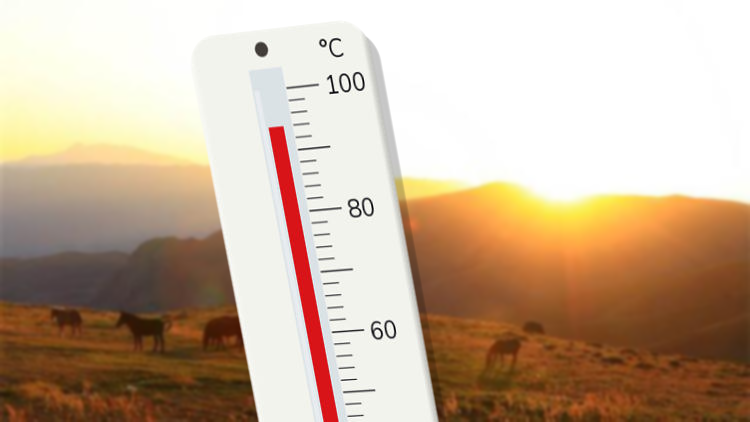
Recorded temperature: 94°C
